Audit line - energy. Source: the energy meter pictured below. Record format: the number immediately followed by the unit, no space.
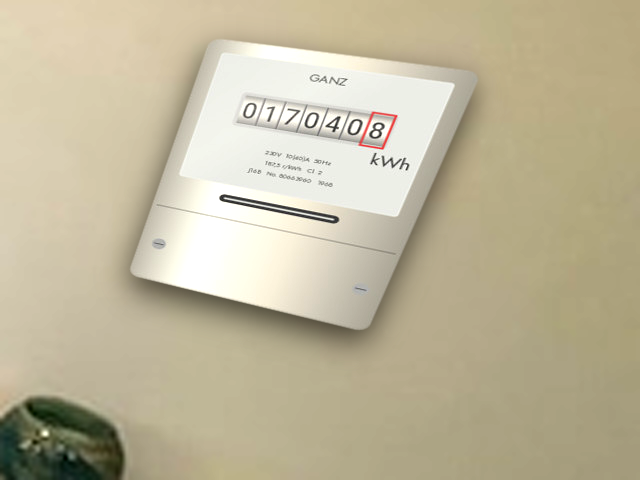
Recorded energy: 17040.8kWh
